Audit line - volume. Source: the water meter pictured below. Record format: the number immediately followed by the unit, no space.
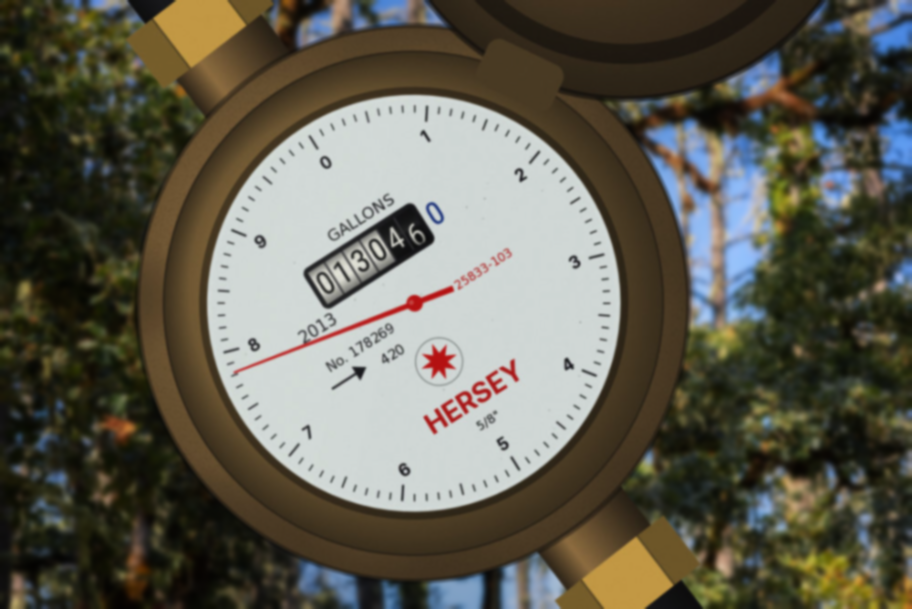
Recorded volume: 130457.8gal
